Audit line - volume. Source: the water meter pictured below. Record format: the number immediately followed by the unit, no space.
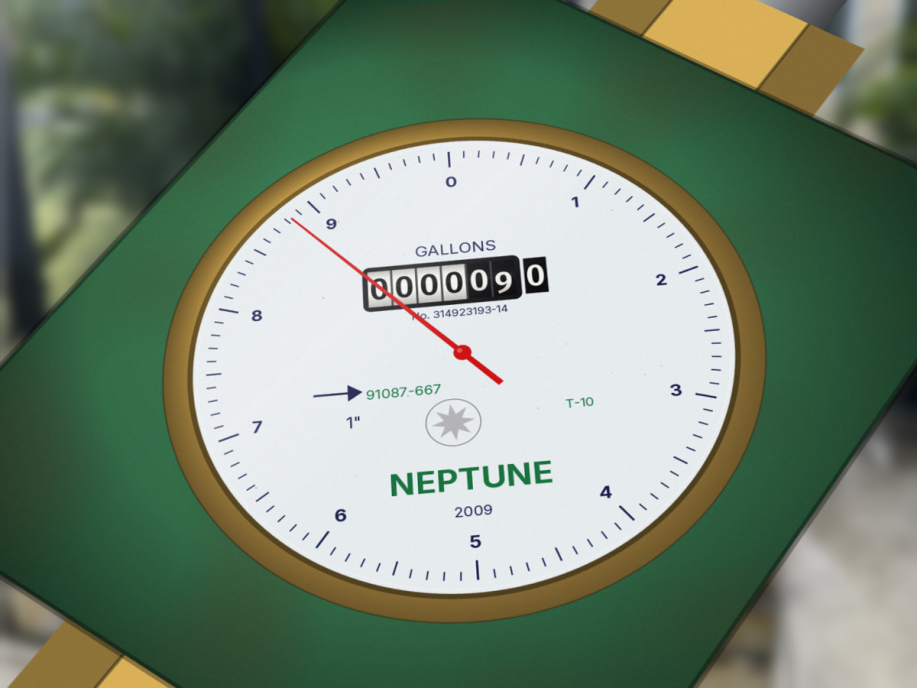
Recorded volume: 88.8gal
